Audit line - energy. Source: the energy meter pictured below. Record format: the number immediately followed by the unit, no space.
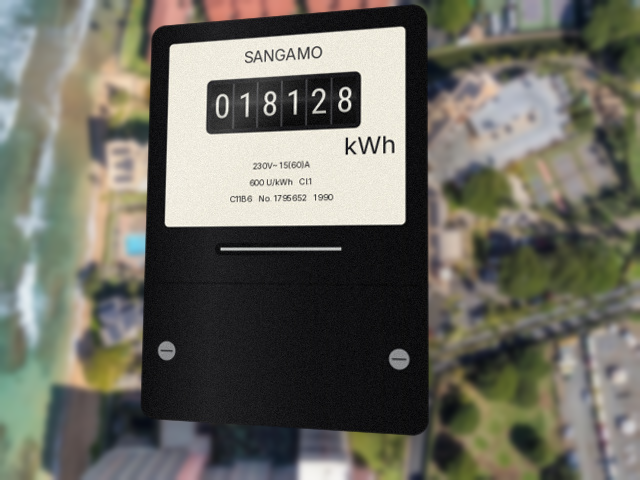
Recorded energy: 18128kWh
